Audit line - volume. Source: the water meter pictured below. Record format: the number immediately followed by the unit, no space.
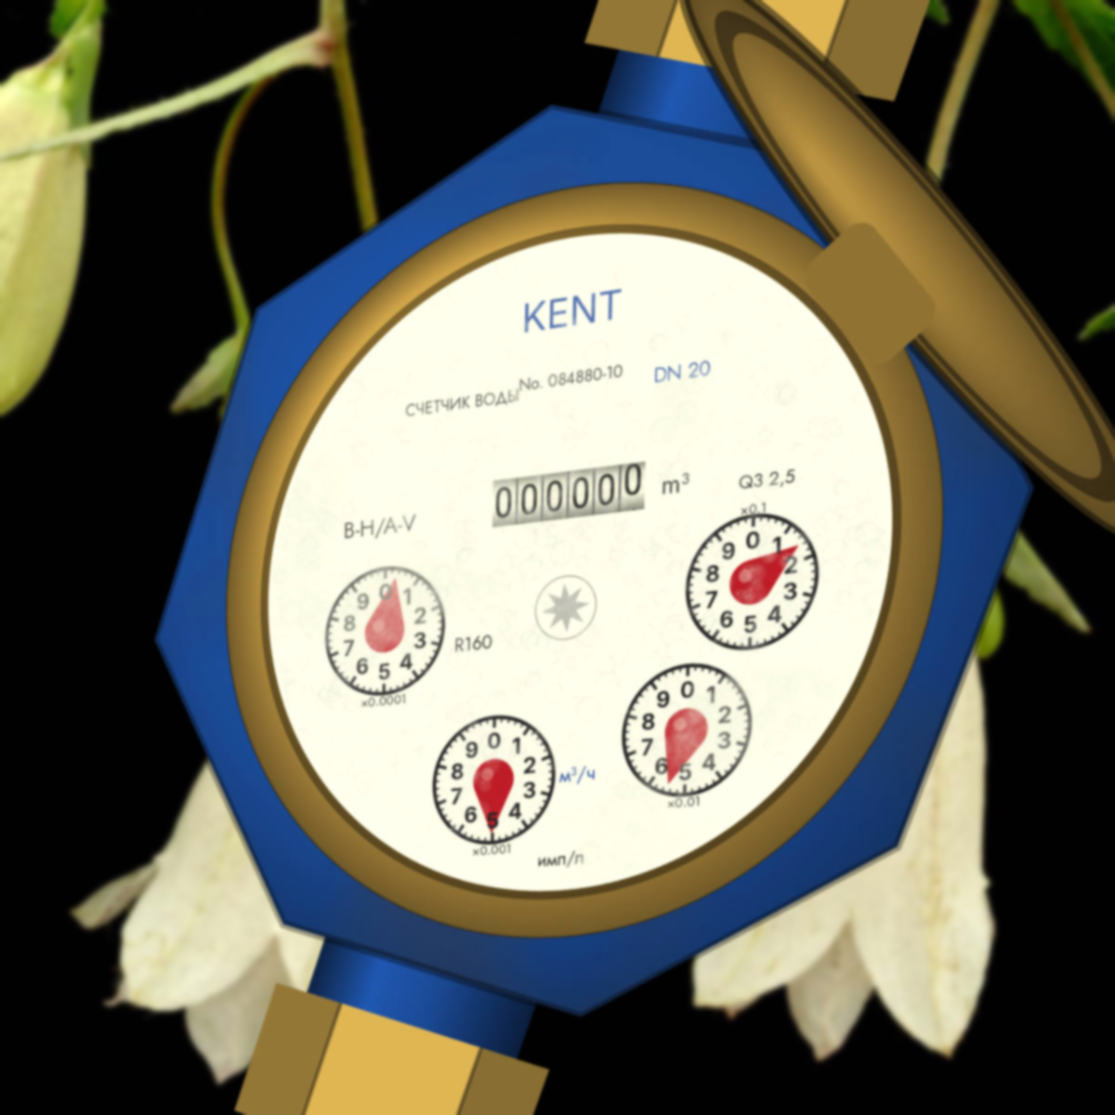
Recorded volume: 0.1550m³
